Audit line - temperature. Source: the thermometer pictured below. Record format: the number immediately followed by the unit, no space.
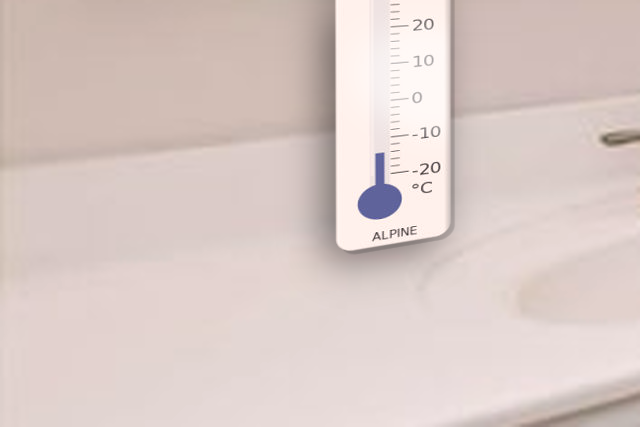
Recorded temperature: -14°C
